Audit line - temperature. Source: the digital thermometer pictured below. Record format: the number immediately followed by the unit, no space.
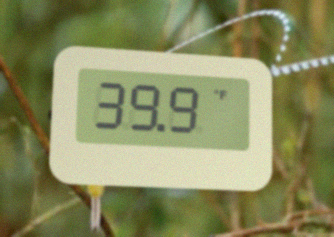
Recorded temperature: 39.9°F
